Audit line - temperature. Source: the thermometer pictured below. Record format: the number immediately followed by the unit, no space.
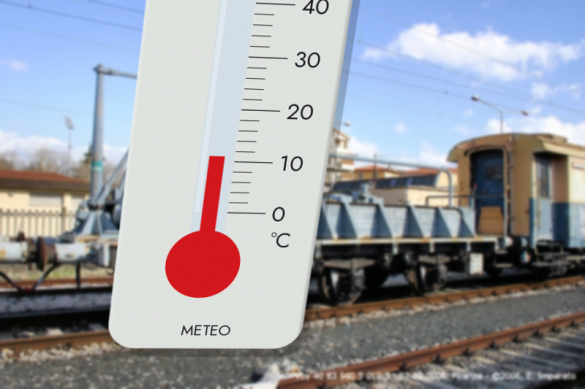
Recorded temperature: 11°C
